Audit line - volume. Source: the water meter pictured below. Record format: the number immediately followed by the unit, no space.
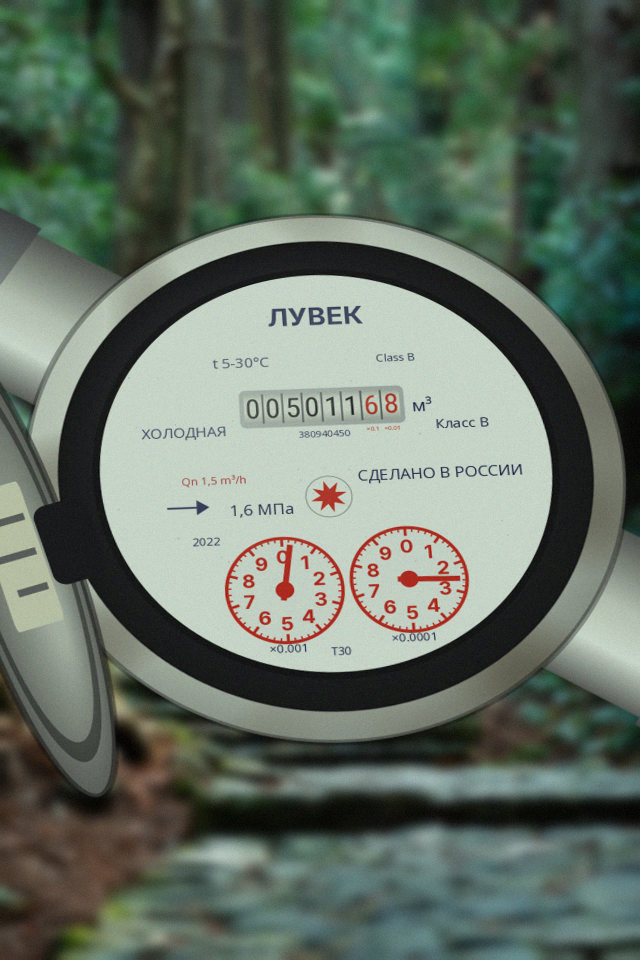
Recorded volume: 5011.6802m³
